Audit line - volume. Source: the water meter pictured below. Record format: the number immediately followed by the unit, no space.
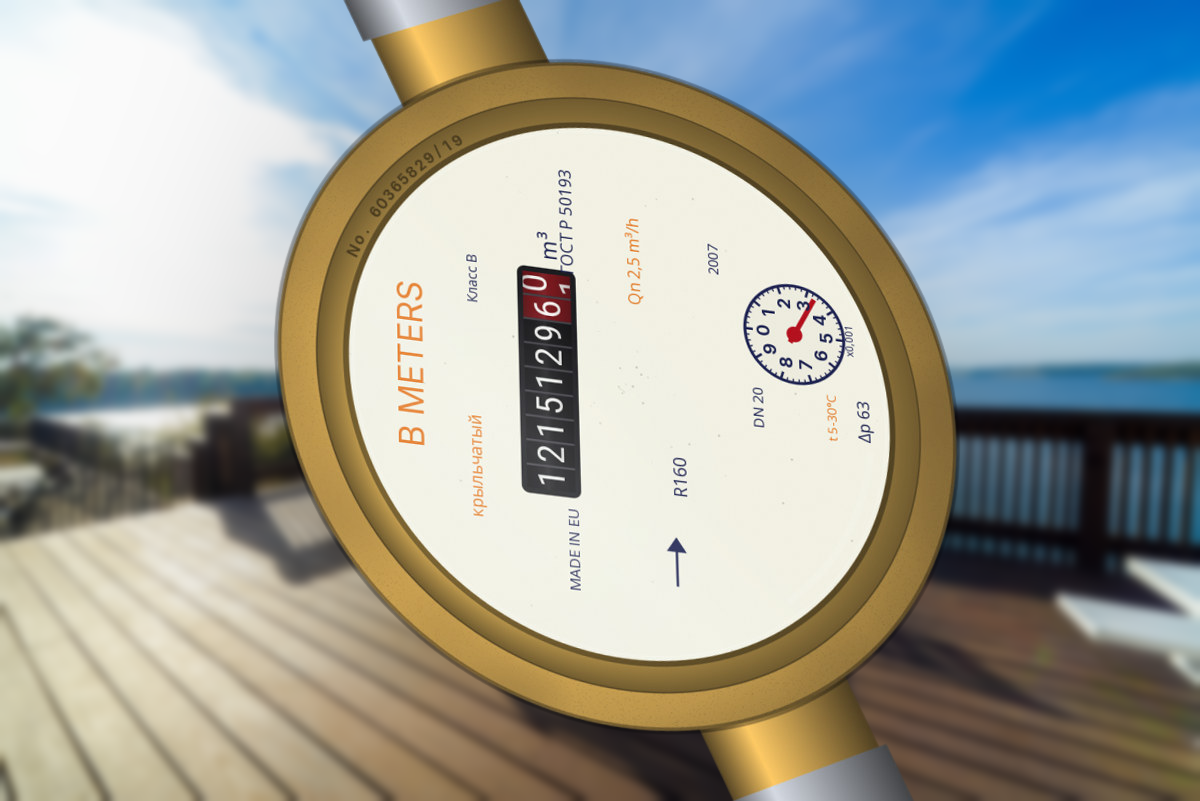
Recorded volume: 1215129.603m³
